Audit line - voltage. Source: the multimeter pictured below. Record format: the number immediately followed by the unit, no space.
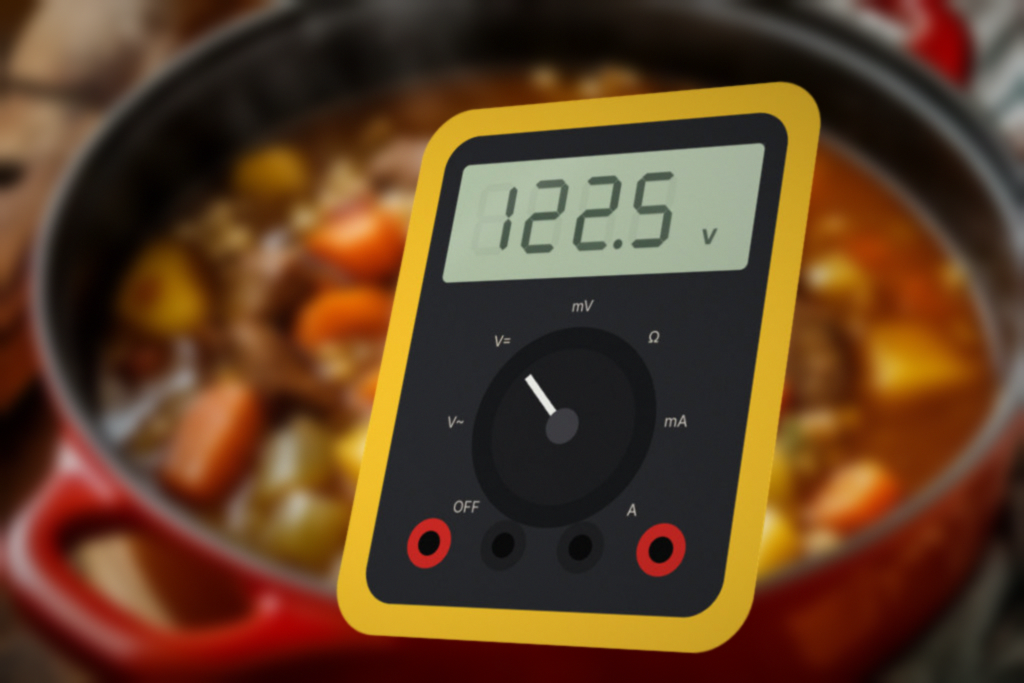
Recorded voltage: 122.5V
